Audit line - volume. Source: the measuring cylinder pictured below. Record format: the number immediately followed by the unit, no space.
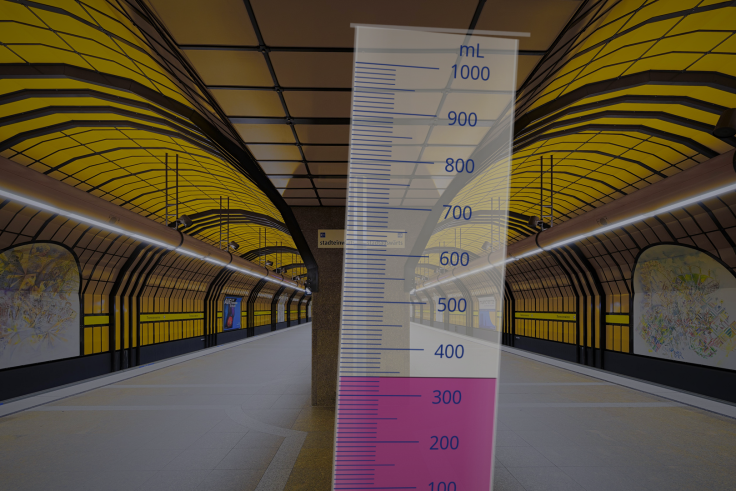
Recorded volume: 340mL
